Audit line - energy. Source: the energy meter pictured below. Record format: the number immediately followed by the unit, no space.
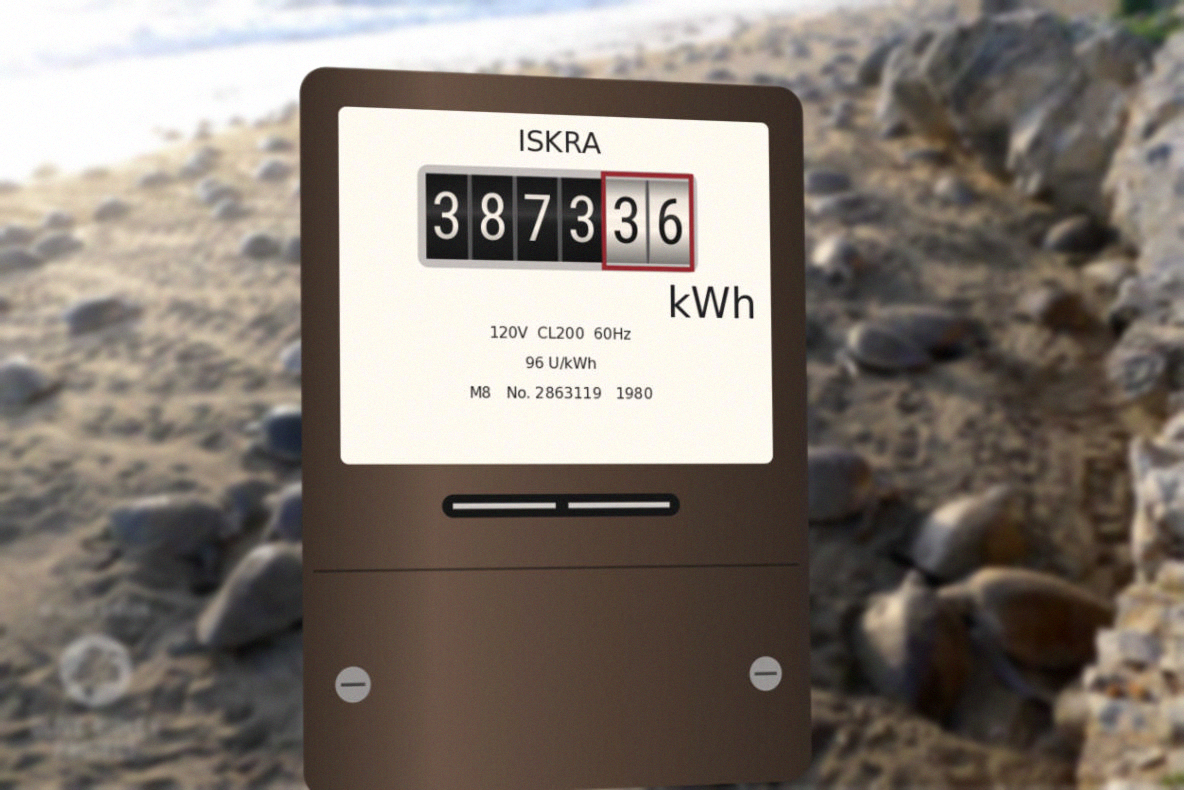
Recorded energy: 3873.36kWh
